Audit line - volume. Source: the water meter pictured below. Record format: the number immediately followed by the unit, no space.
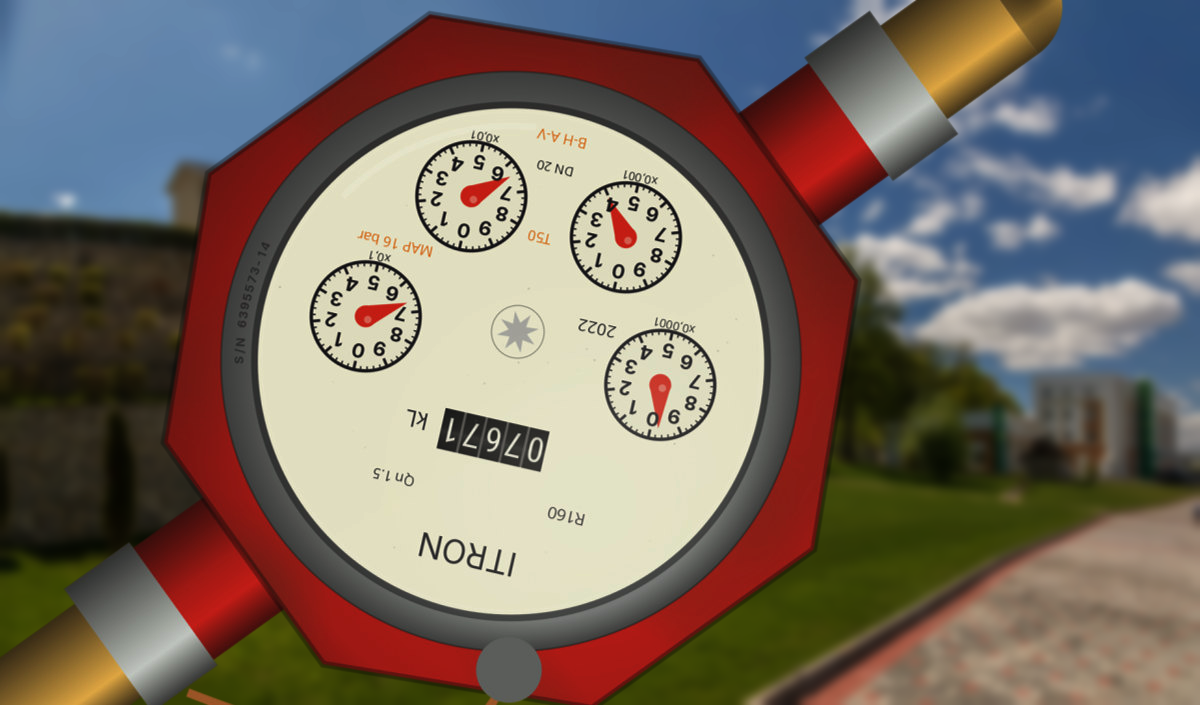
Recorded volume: 7671.6639kL
